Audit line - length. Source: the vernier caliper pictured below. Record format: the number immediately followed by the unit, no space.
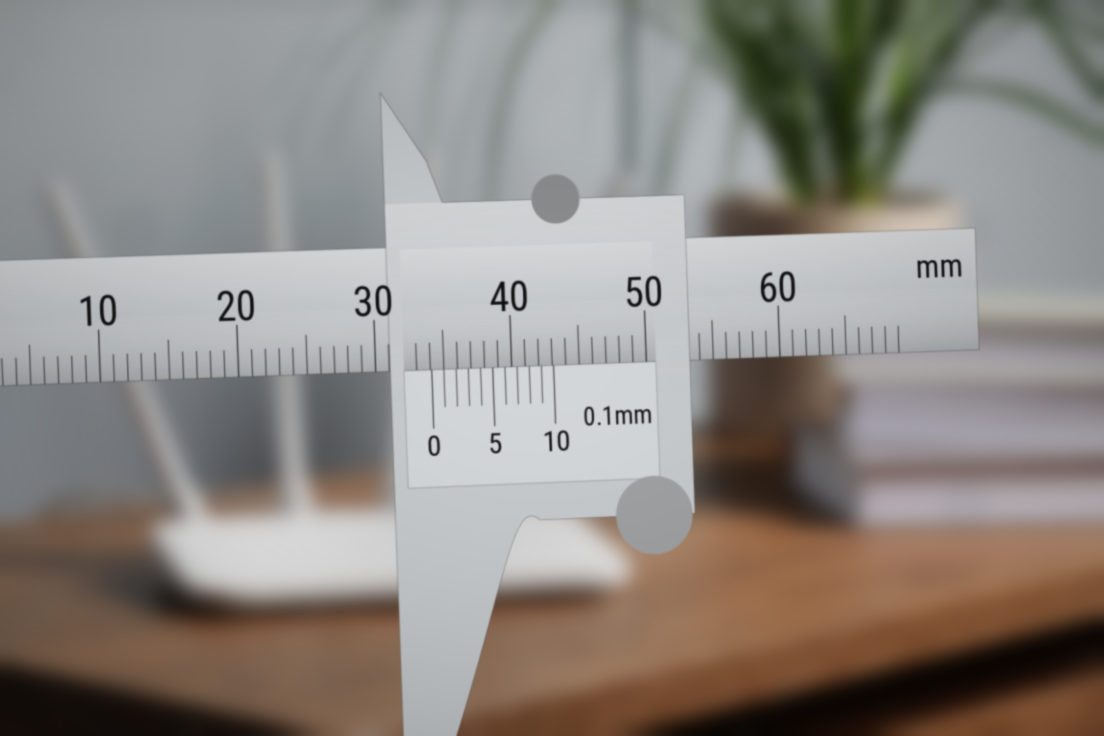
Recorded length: 34.1mm
